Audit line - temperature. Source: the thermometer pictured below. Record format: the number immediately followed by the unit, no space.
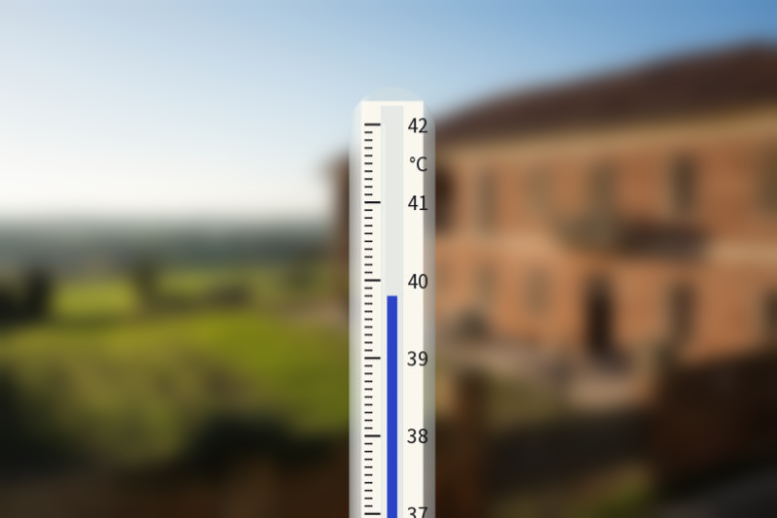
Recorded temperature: 39.8°C
